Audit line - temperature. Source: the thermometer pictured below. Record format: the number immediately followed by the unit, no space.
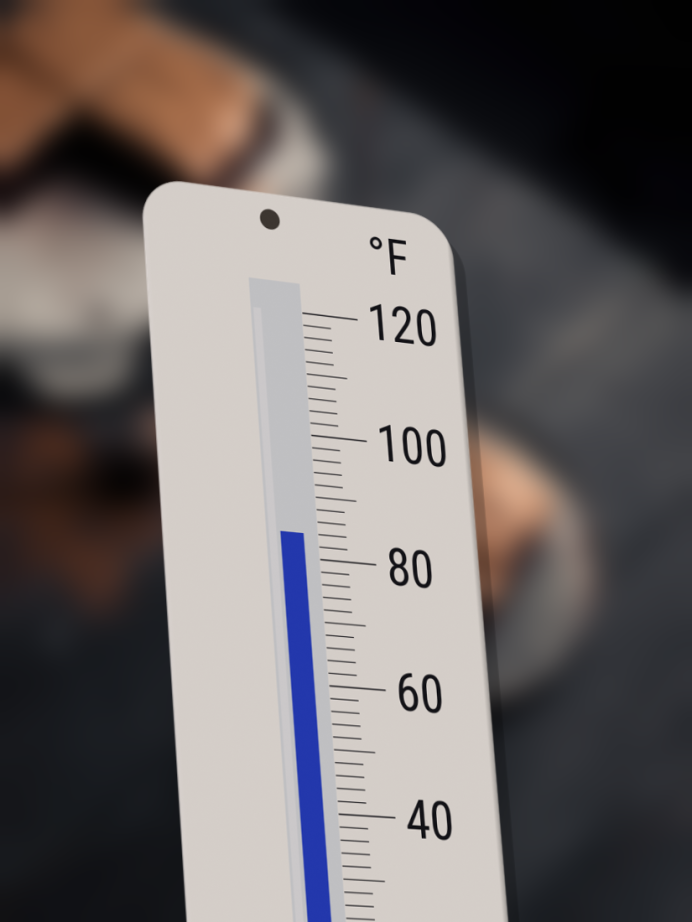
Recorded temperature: 84°F
